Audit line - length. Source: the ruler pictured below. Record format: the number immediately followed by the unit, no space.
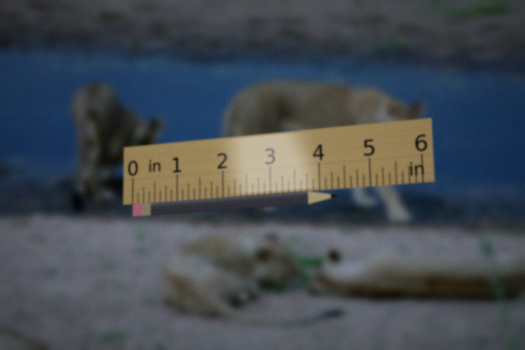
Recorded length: 4.375in
